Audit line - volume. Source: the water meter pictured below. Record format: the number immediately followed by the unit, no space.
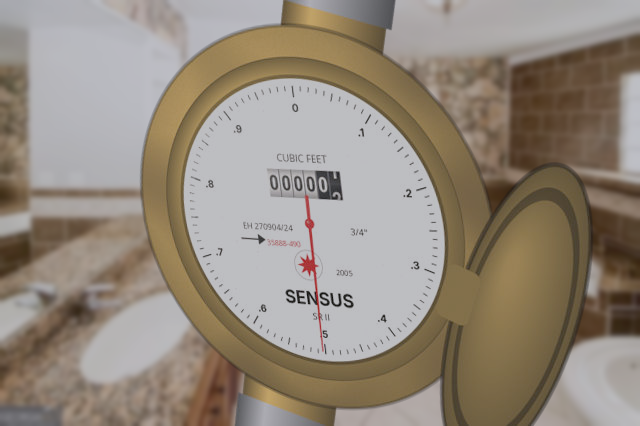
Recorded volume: 1.50ft³
